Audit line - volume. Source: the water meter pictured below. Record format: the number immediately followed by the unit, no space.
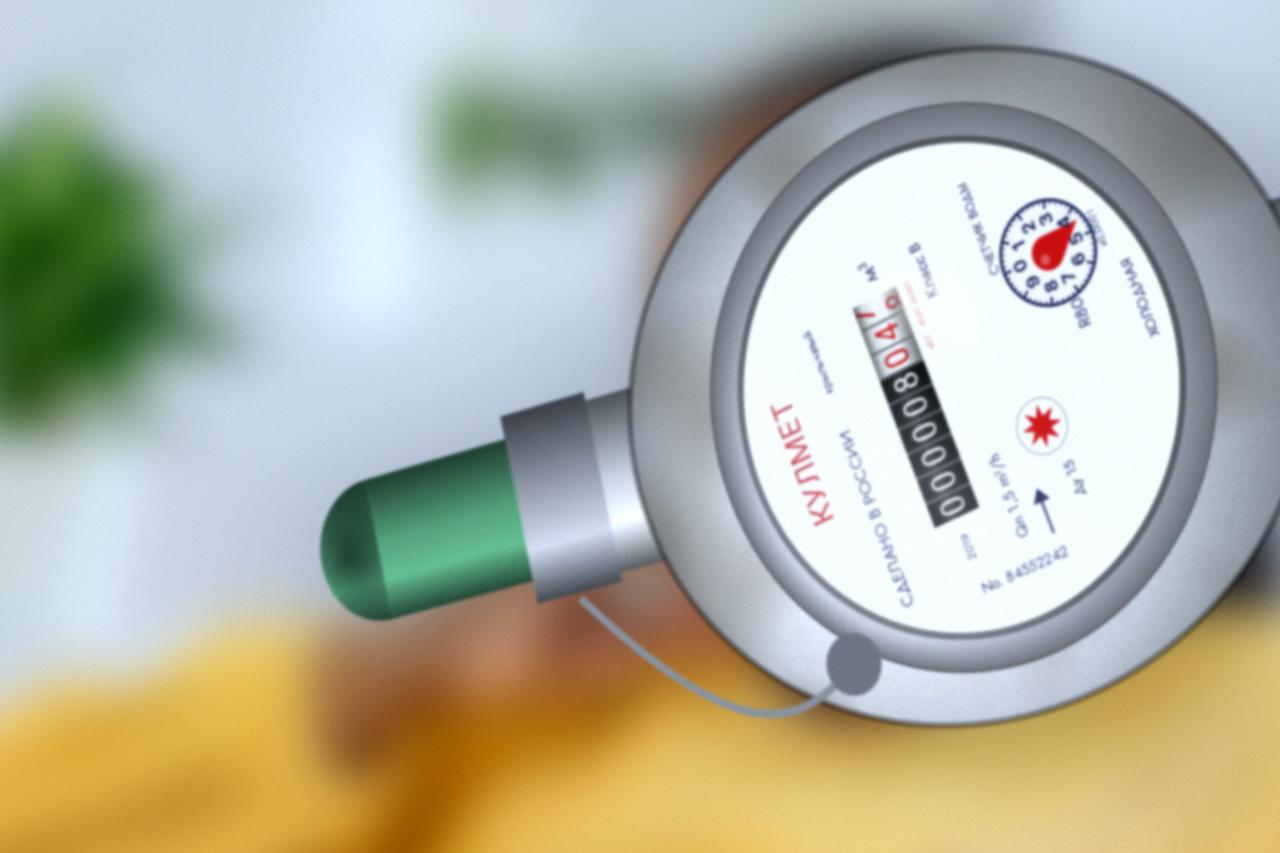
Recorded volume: 8.0474m³
